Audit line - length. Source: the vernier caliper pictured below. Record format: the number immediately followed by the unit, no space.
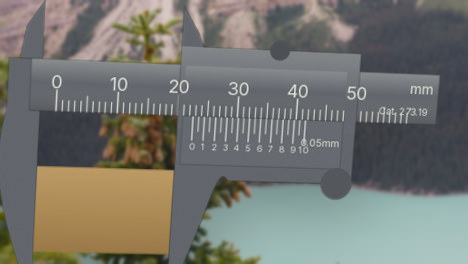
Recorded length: 22.6mm
